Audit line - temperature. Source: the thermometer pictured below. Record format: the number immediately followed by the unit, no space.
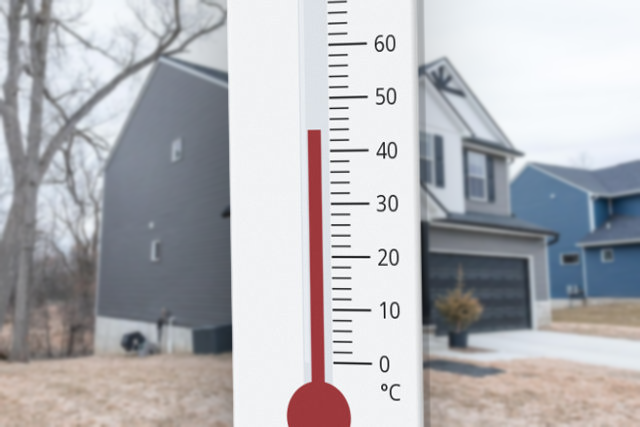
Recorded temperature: 44°C
